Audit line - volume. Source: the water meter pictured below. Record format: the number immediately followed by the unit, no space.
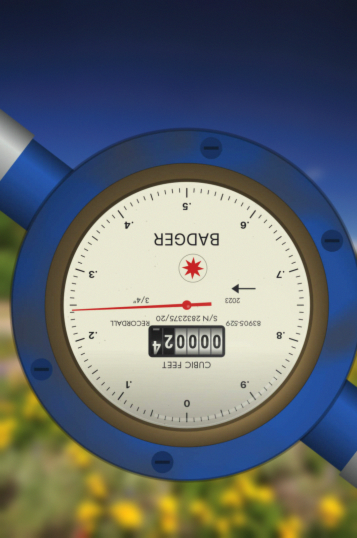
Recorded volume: 24.24ft³
